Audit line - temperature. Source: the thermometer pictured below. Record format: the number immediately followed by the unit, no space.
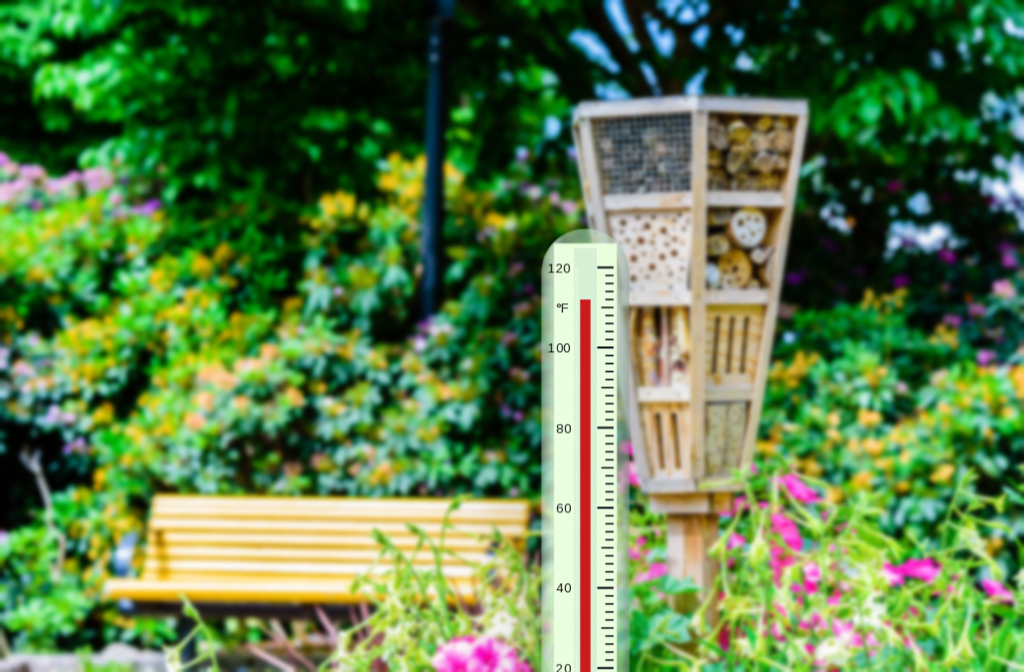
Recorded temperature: 112°F
